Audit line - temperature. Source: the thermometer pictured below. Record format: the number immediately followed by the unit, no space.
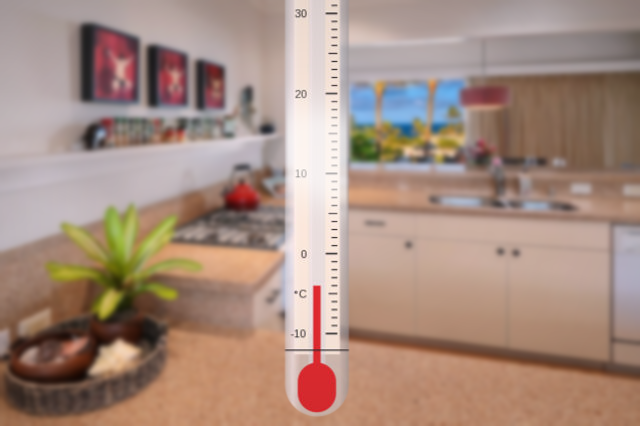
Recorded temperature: -4°C
